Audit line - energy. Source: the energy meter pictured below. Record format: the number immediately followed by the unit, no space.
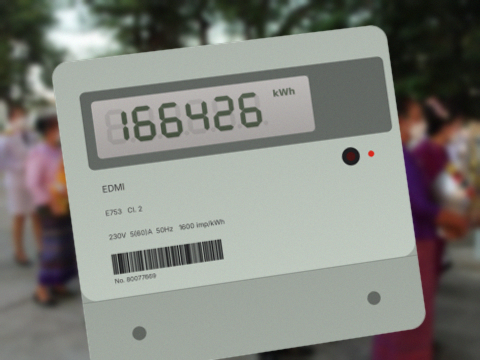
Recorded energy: 166426kWh
